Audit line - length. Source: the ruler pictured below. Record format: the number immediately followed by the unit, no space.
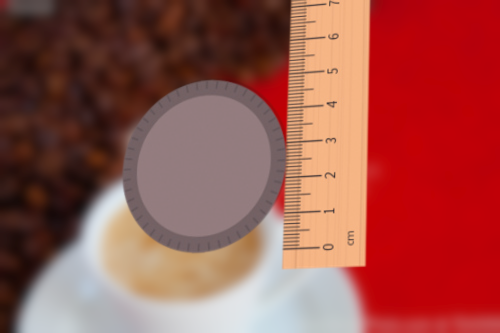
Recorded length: 5cm
